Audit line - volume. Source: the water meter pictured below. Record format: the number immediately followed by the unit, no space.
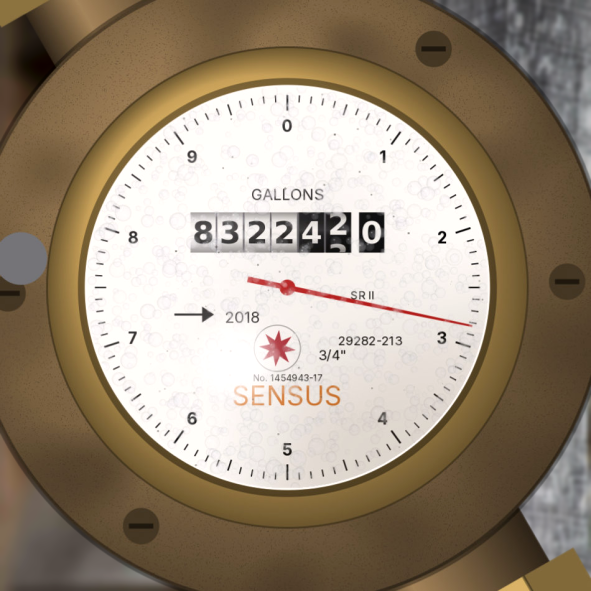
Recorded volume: 8322422.8gal
